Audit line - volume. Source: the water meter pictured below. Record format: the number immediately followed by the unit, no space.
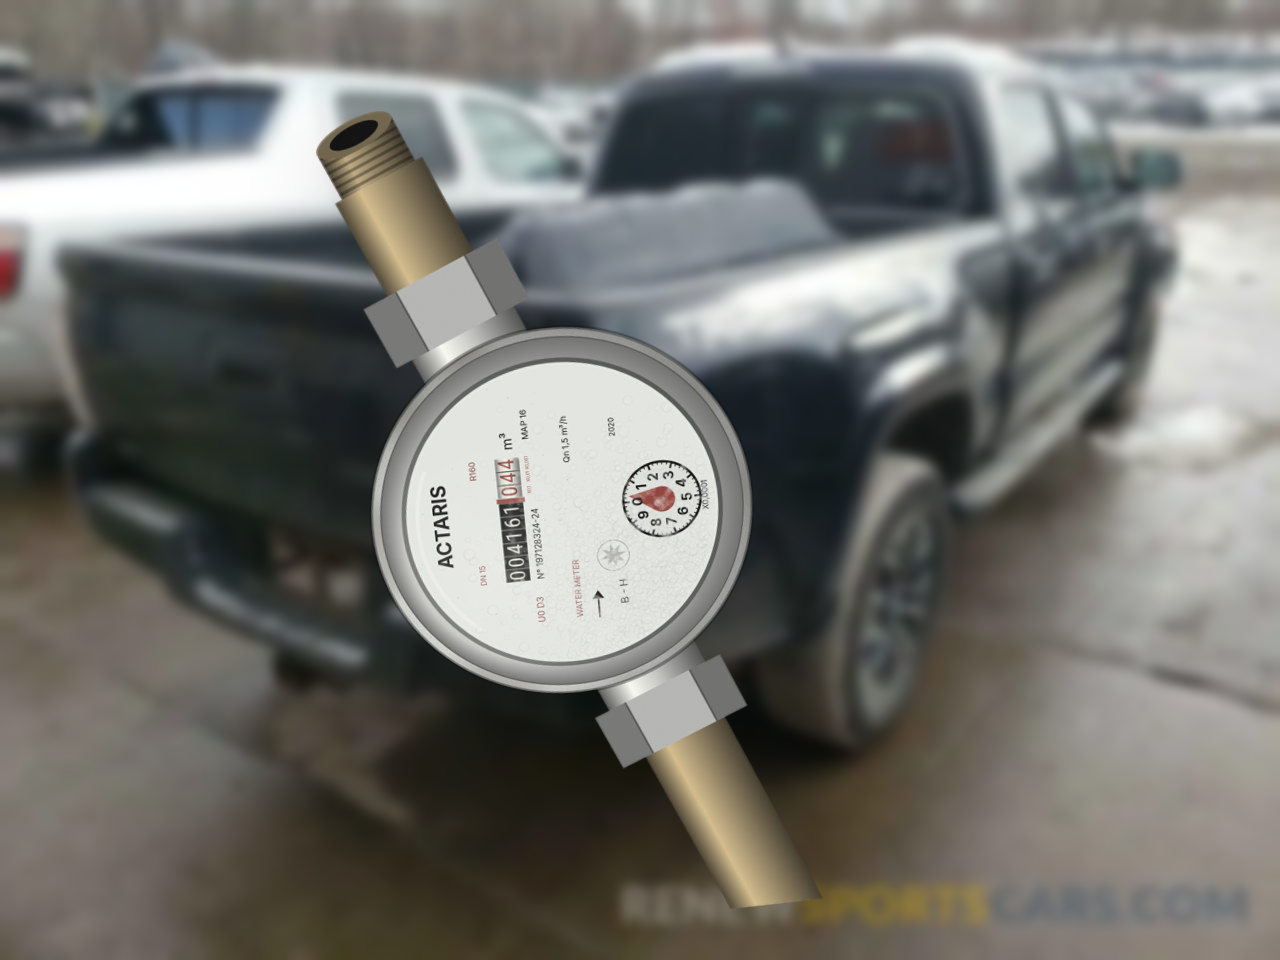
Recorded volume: 4161.0440m³
